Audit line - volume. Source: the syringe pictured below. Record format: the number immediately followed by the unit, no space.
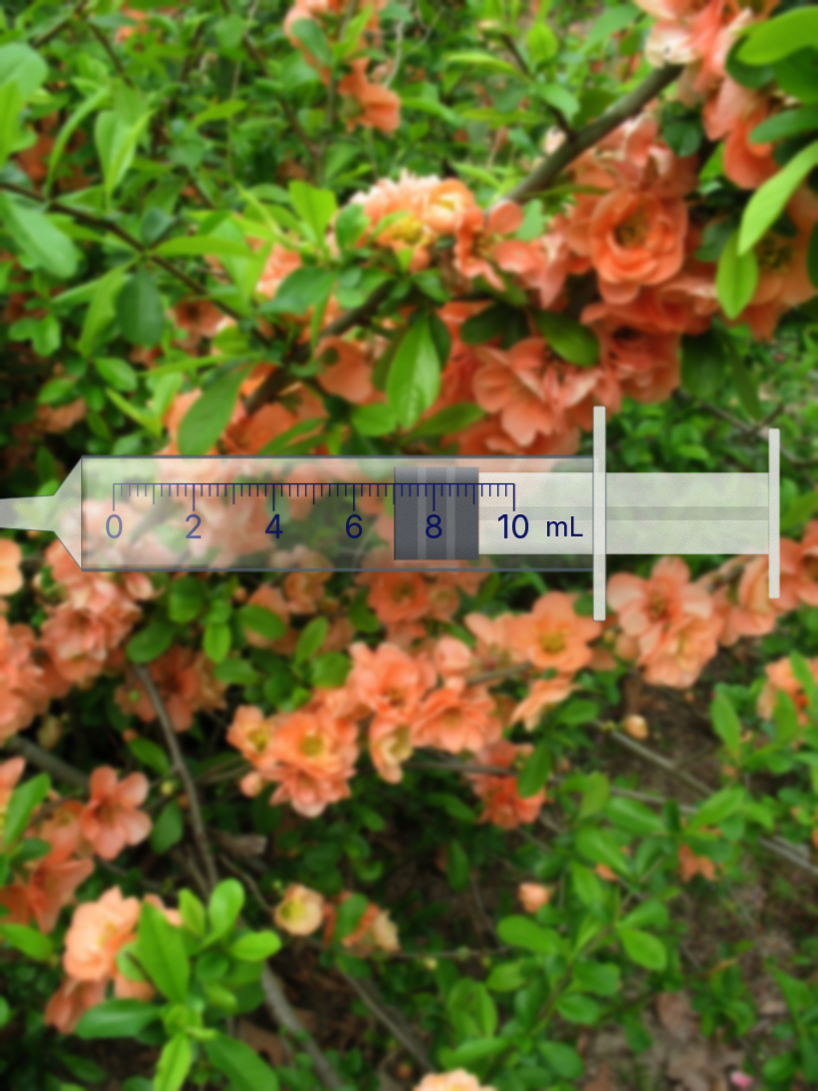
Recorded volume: 7mL
